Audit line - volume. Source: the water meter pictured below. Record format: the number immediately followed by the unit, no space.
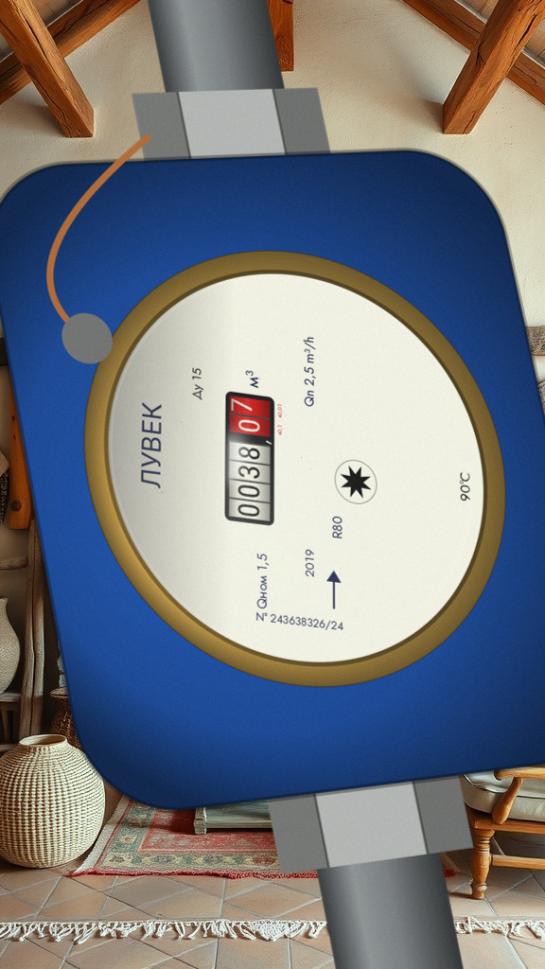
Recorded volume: 38.07m³
